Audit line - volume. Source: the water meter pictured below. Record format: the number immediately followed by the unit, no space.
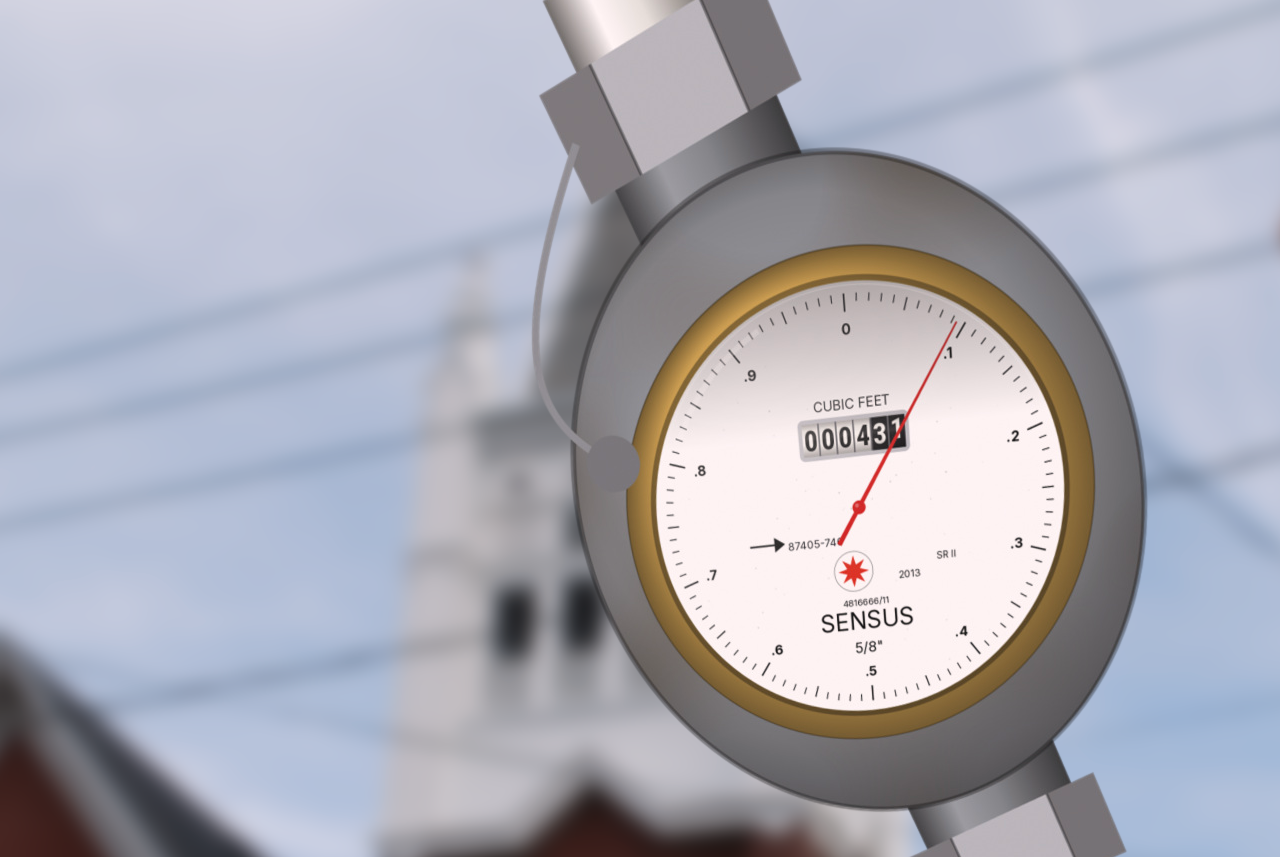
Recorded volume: 431.09ft³
